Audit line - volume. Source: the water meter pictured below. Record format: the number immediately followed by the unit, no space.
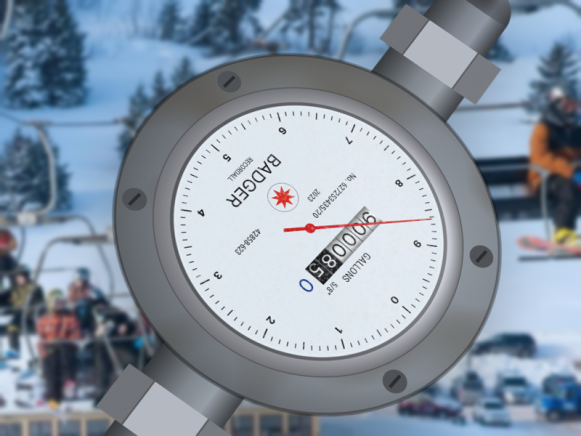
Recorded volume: 9000848.6gal
